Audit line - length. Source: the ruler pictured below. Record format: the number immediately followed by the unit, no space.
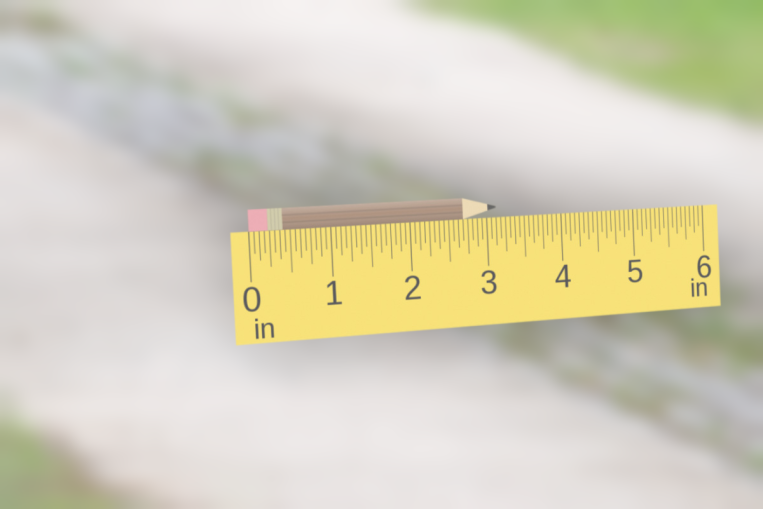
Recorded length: 3.125in
